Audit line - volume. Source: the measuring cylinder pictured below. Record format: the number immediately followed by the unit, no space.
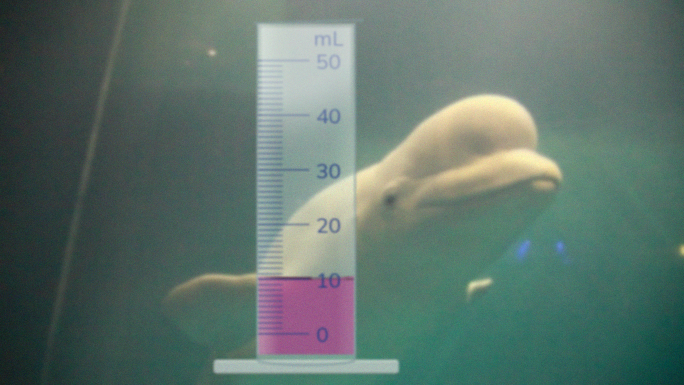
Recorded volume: 10mL
